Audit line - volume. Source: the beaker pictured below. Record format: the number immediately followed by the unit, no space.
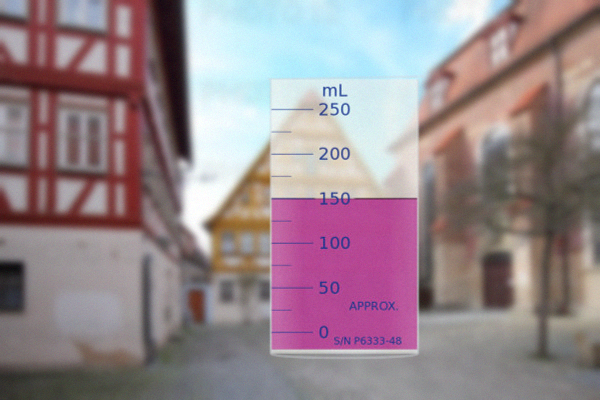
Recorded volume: 150mL
